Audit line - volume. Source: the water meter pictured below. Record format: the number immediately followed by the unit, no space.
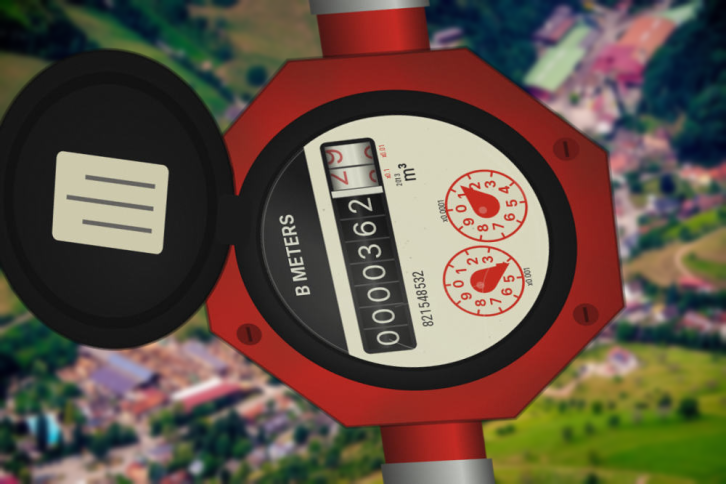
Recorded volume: 362.2941m³
